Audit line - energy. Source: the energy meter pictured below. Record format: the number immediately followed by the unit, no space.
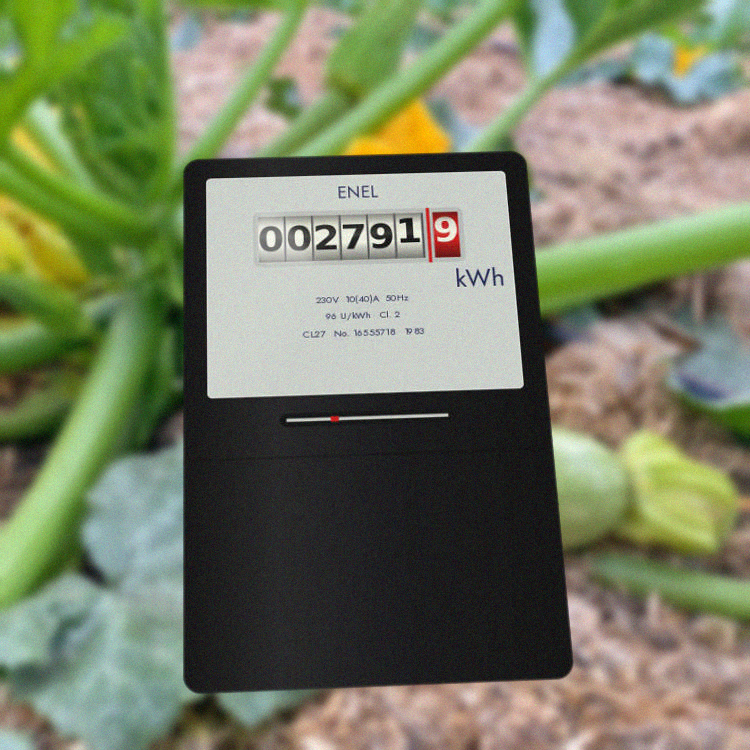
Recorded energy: 2791.9kWh
